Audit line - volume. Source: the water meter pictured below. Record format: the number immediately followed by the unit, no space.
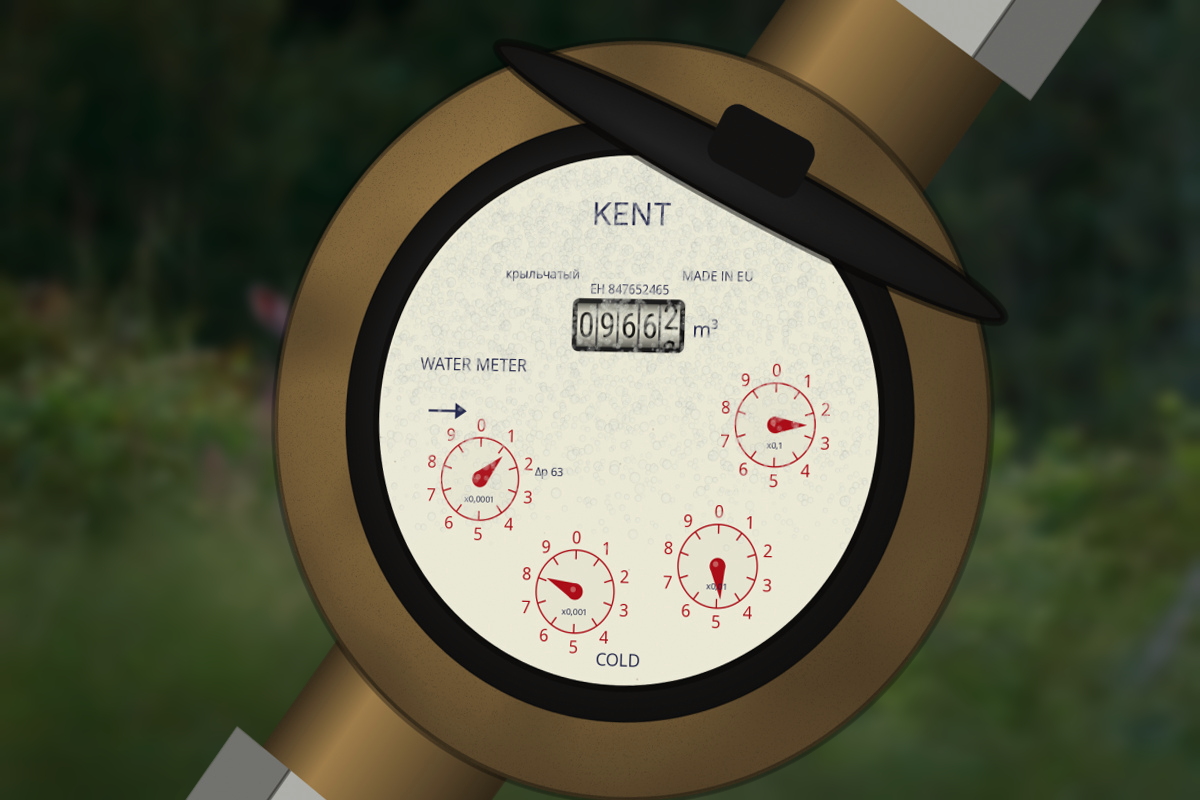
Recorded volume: 9662.2481m³
